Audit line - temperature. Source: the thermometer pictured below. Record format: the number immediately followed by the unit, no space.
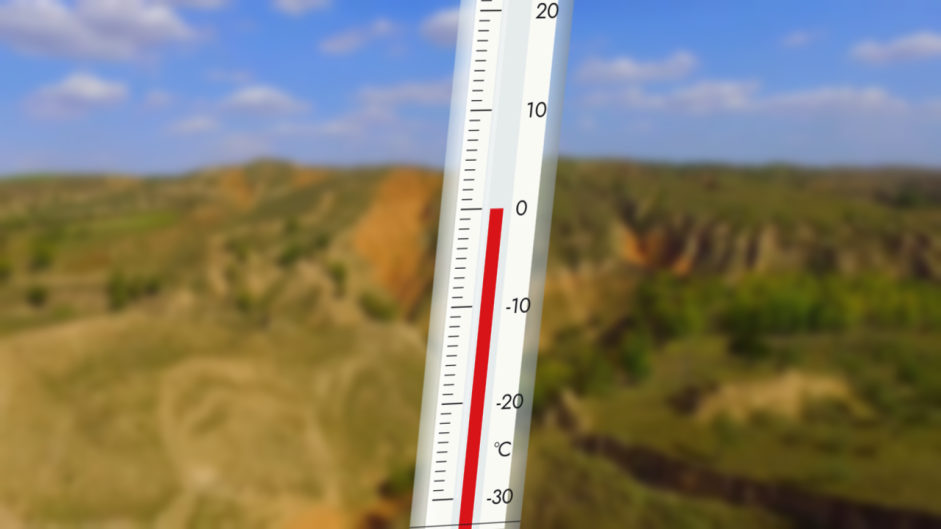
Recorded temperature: 0°C
